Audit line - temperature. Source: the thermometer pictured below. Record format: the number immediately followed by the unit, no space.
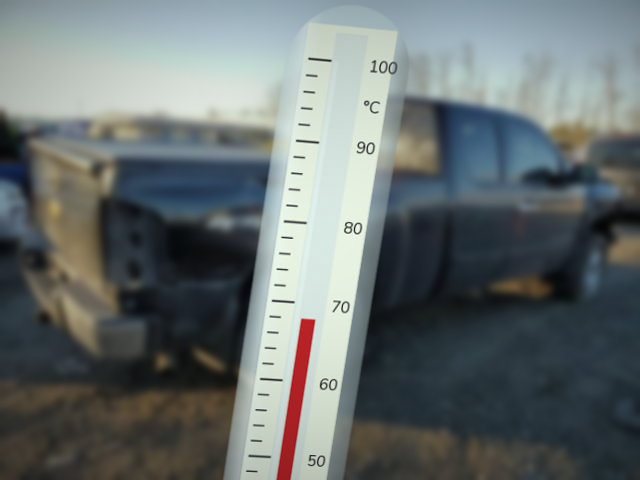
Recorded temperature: 68°C
